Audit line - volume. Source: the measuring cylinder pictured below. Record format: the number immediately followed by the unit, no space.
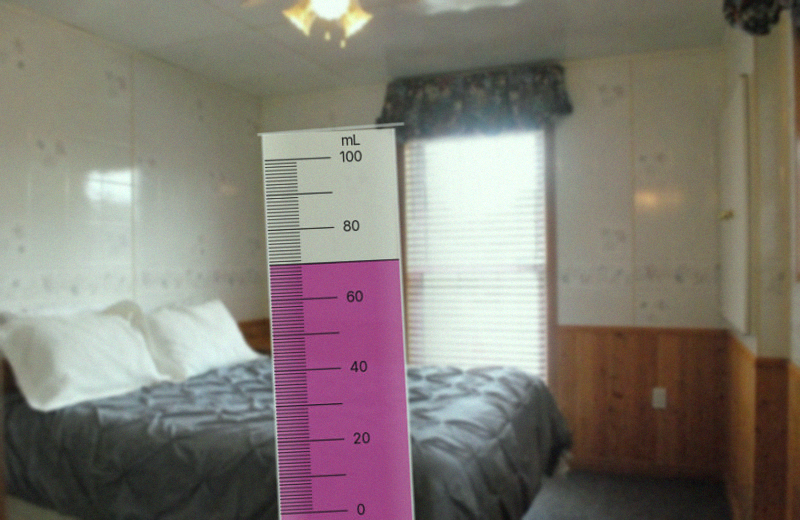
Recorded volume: 70mL
